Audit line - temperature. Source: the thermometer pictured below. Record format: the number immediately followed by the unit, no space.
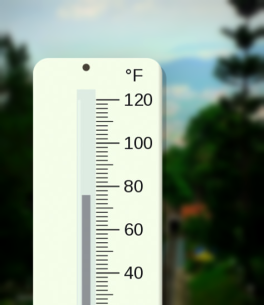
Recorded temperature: 76°F
